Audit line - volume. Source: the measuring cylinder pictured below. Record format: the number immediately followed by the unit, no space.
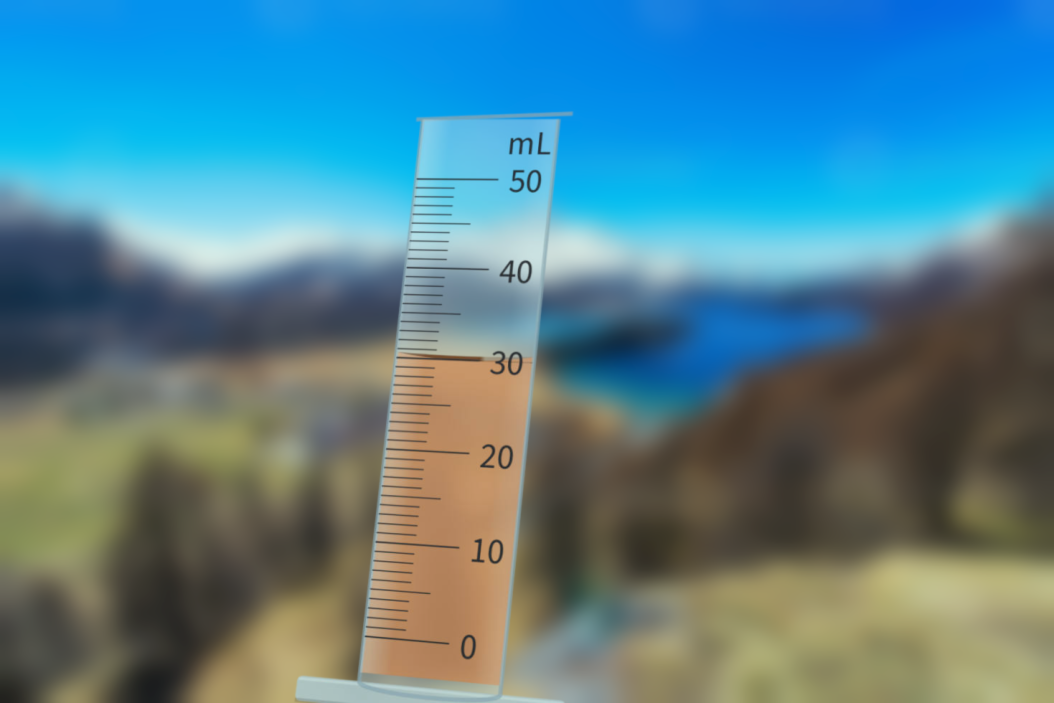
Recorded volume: 30mL
